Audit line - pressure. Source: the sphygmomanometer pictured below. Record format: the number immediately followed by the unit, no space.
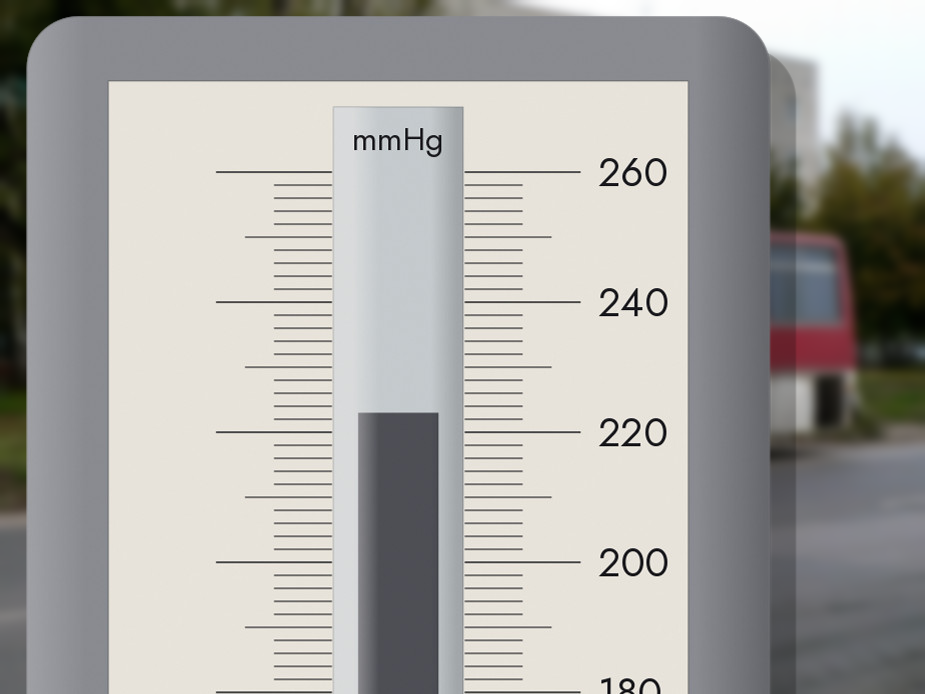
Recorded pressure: 223mmHg
